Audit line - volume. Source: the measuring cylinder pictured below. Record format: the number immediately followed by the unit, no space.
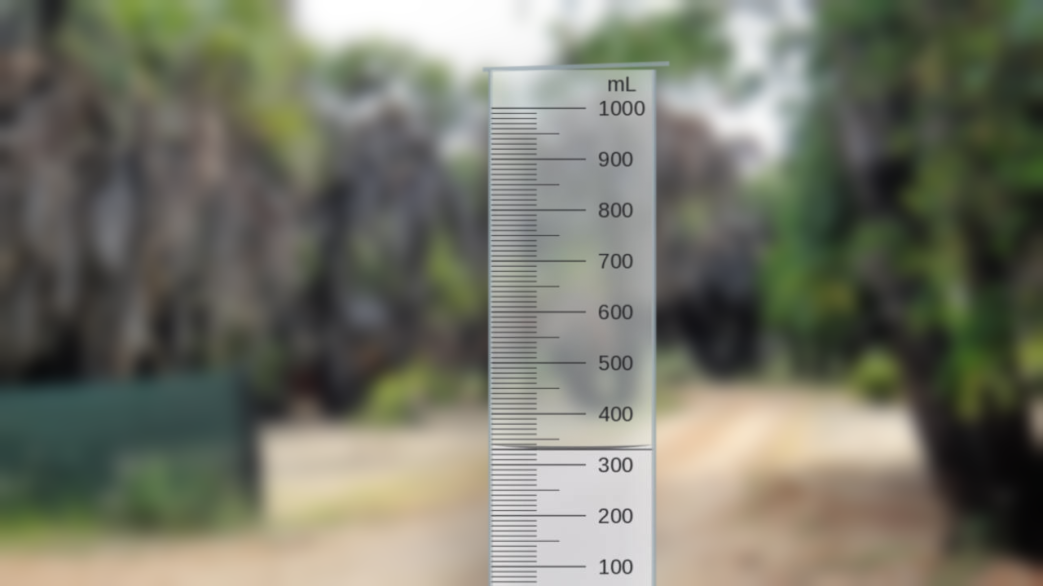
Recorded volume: 330mL
